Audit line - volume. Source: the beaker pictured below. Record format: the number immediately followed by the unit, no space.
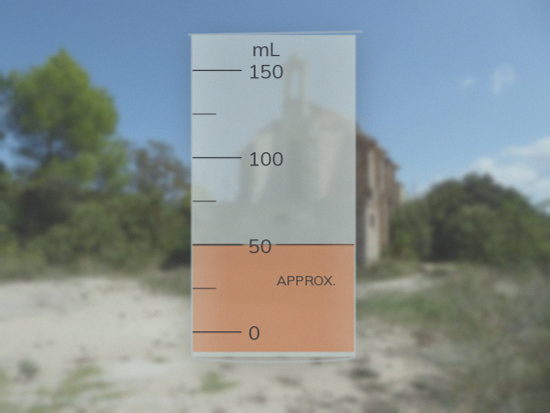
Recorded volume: 50mL
